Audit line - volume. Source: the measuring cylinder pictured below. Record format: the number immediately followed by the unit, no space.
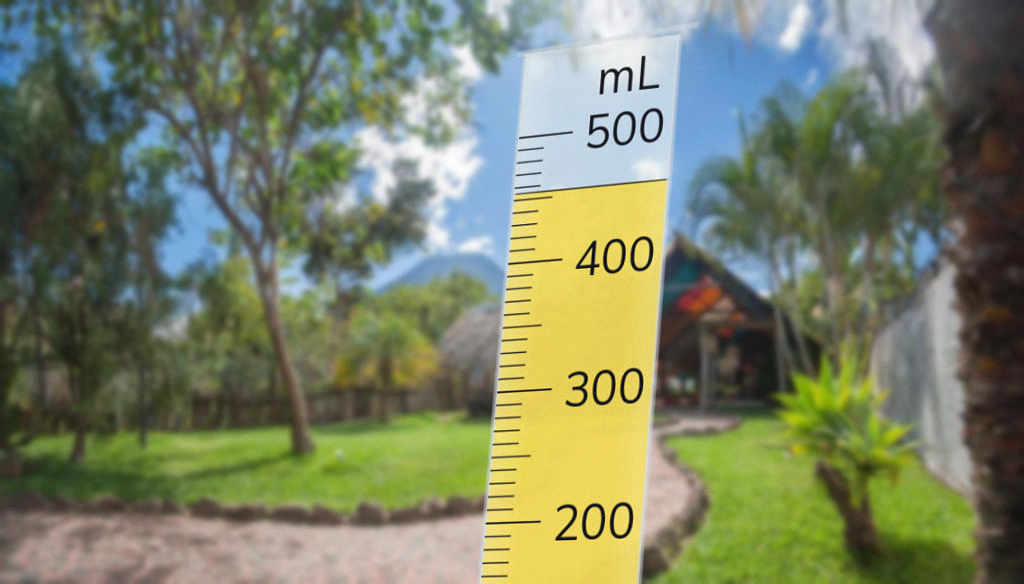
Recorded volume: 455mL
